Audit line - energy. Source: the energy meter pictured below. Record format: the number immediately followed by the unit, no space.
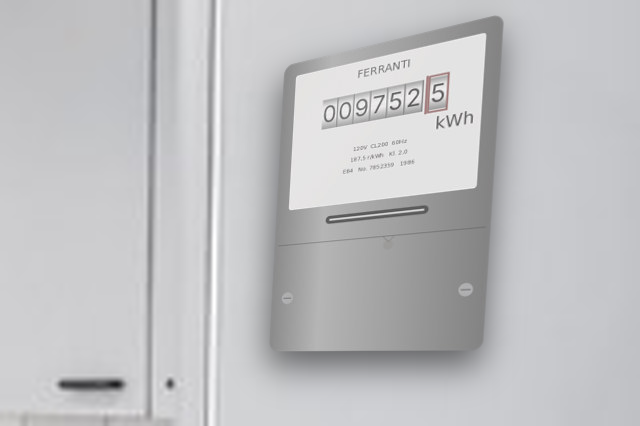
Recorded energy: 9752.5kWh
